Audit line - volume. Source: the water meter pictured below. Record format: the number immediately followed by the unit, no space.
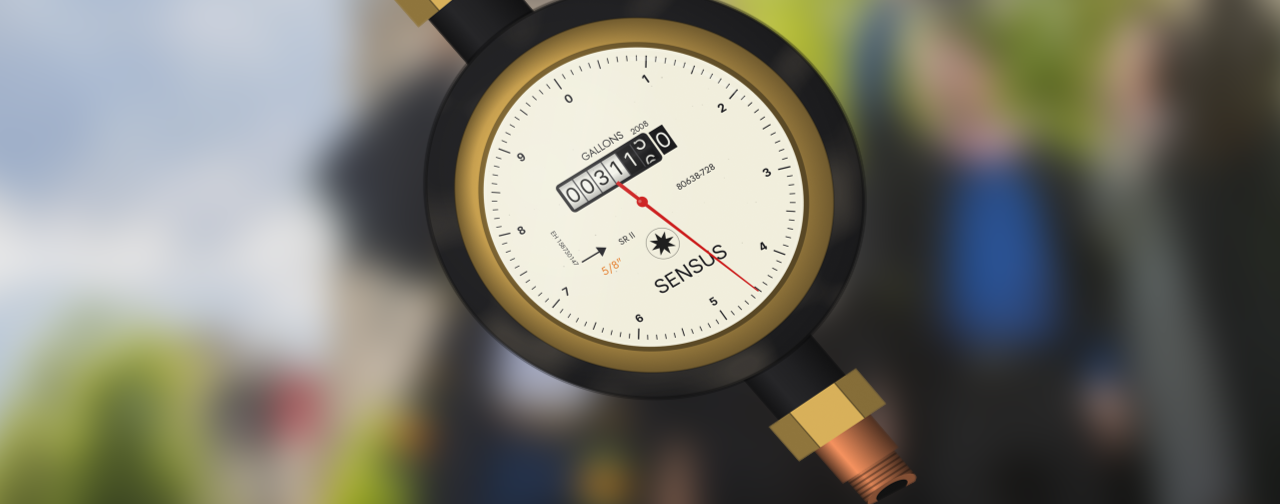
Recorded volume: 31154.5gal
